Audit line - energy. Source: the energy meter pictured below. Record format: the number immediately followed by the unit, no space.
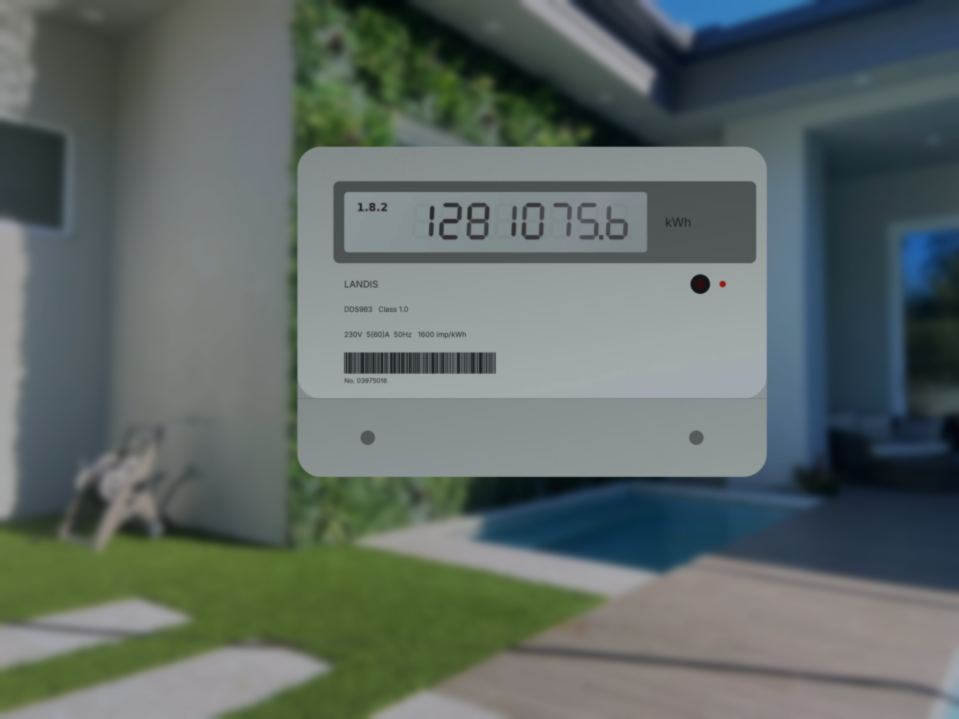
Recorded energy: 1281075.6kWh
